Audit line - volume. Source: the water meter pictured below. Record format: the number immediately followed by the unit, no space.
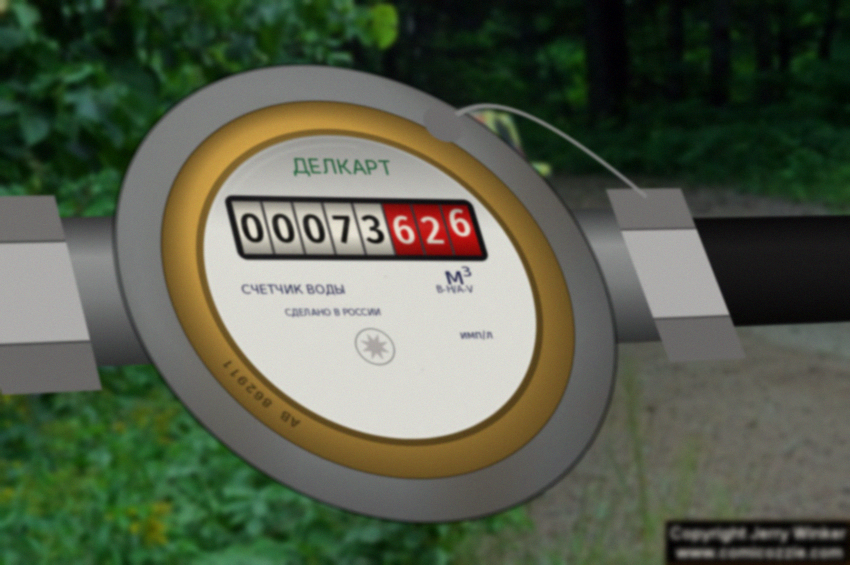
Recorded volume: 73.626m³
